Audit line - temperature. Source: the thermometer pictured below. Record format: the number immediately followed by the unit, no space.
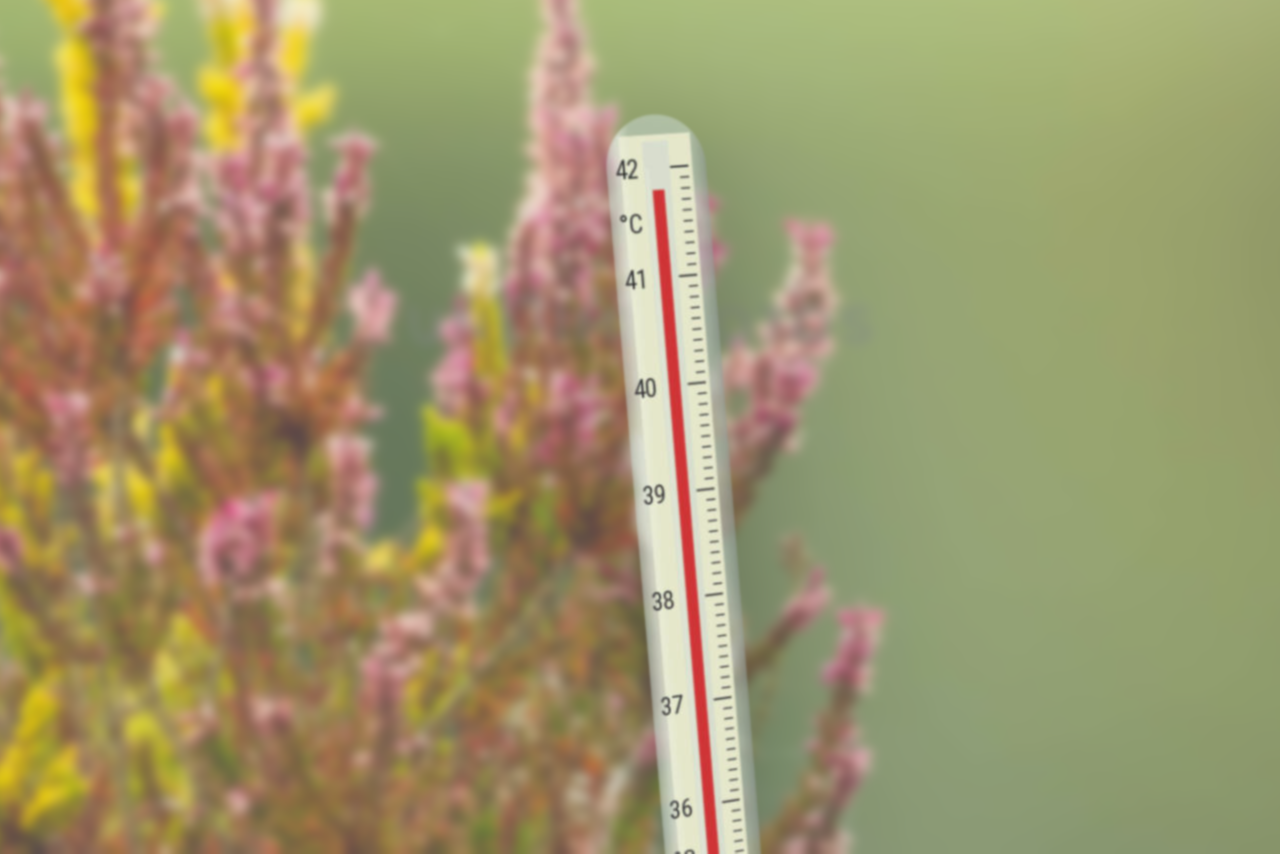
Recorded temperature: 41.8°C
